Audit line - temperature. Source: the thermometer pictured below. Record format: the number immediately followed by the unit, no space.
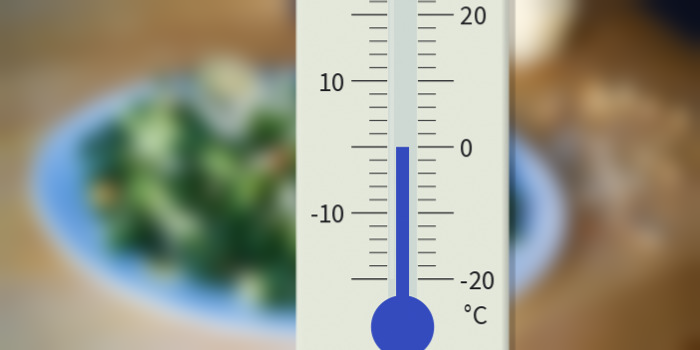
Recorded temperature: 0°C
